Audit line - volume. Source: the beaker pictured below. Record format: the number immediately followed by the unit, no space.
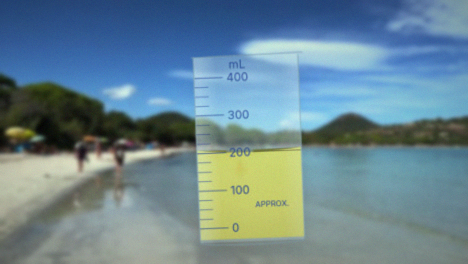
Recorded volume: 200mL
